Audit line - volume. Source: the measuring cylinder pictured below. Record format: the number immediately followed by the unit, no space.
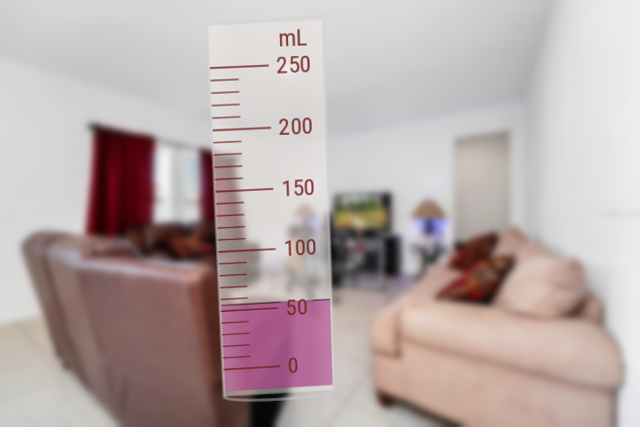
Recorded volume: 55mL
